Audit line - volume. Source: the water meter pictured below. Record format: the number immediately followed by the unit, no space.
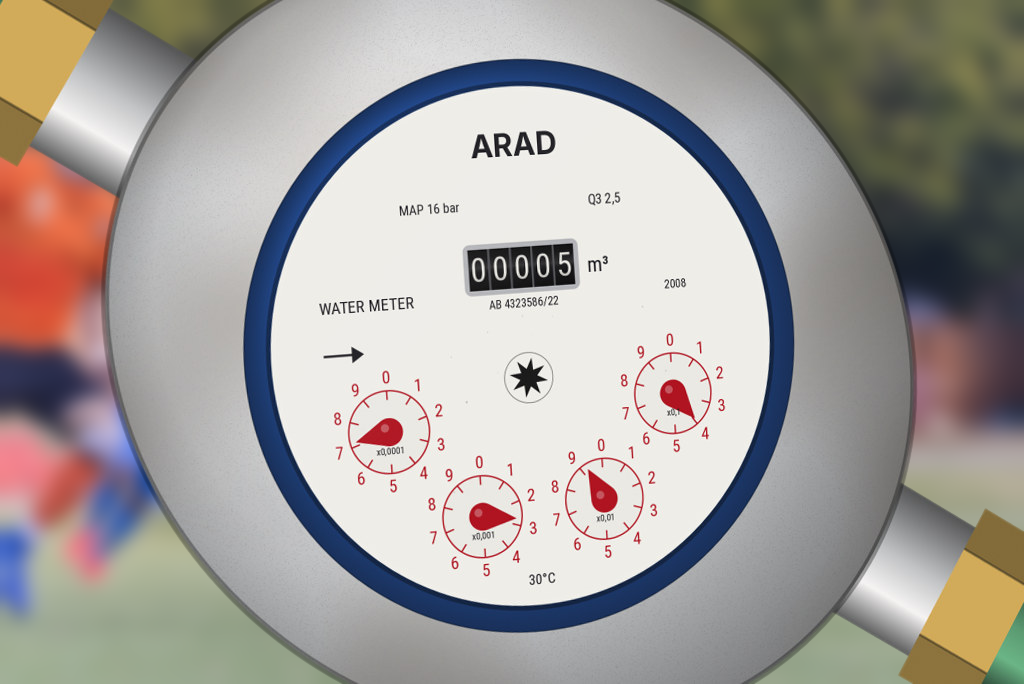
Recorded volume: 5.3927m³
